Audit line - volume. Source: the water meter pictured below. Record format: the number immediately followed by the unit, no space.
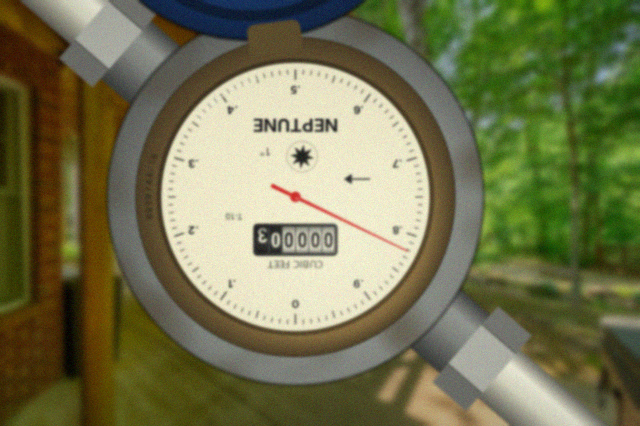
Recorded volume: 2.82ft³
